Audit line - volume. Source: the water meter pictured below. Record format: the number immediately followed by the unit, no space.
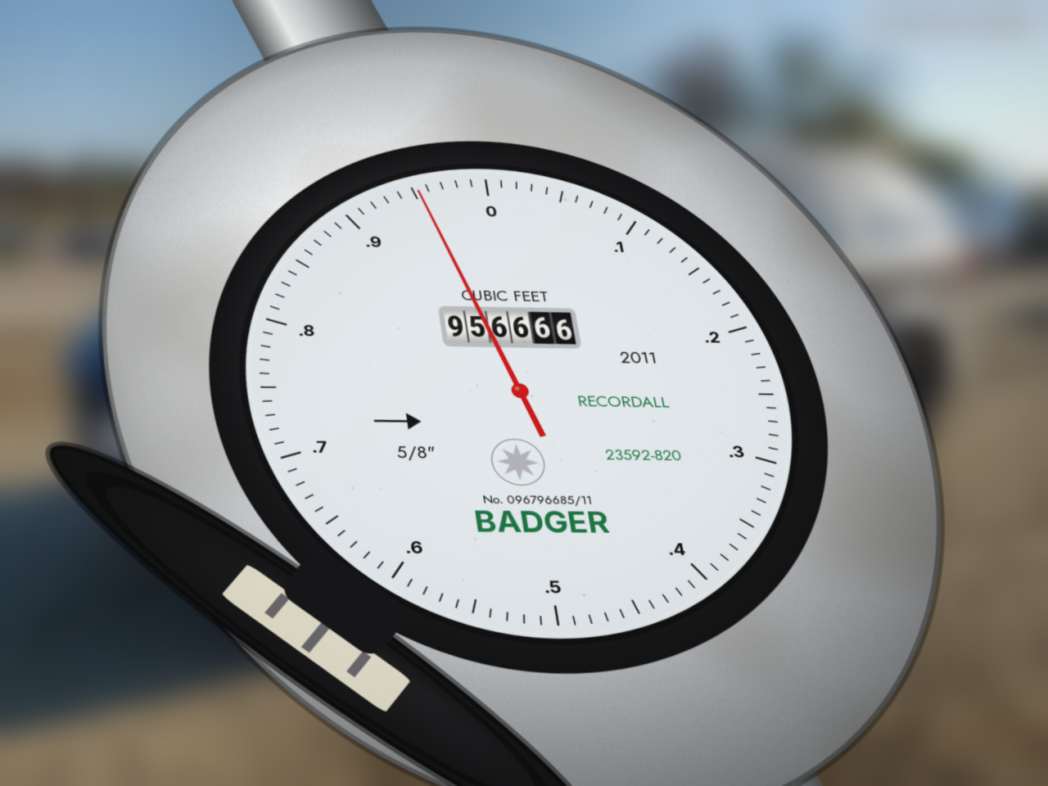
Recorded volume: 956665.95ft³
